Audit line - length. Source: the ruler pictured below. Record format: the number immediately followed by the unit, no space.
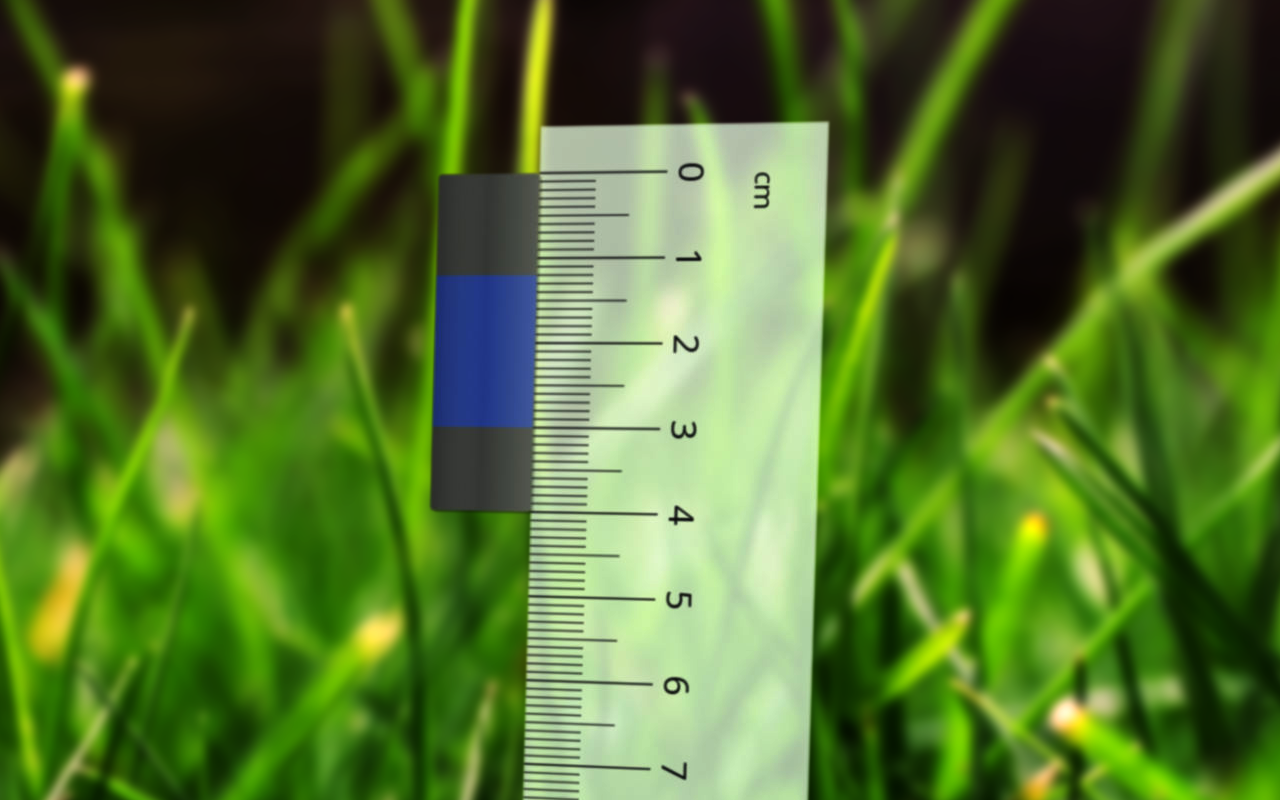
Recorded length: 4cm
